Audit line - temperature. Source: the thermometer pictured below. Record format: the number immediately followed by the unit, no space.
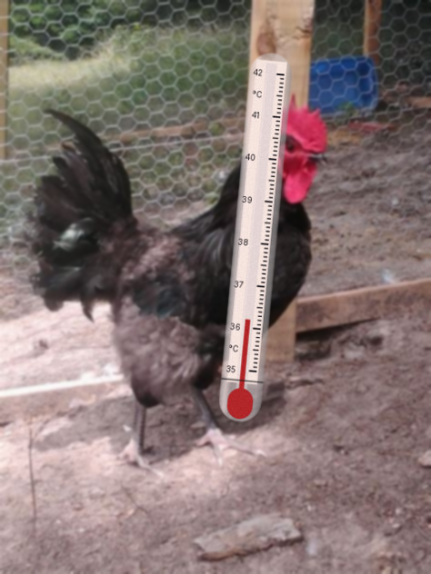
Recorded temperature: 36.2°C
